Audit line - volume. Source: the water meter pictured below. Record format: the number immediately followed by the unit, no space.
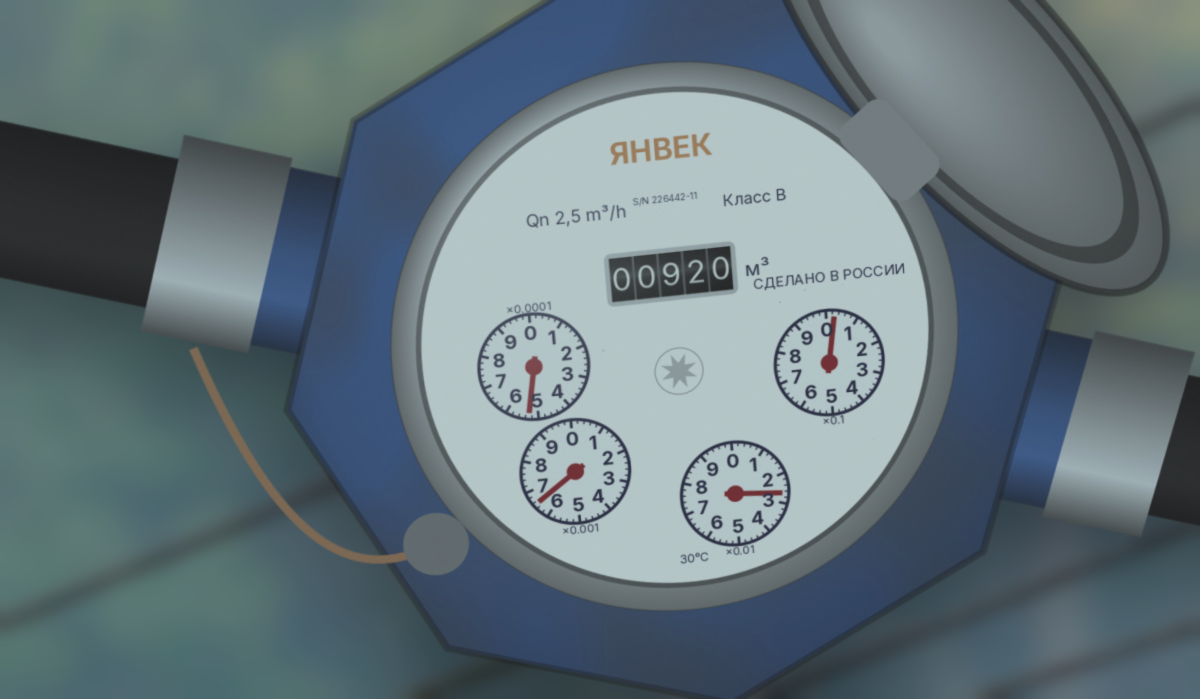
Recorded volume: 920.0265m³
